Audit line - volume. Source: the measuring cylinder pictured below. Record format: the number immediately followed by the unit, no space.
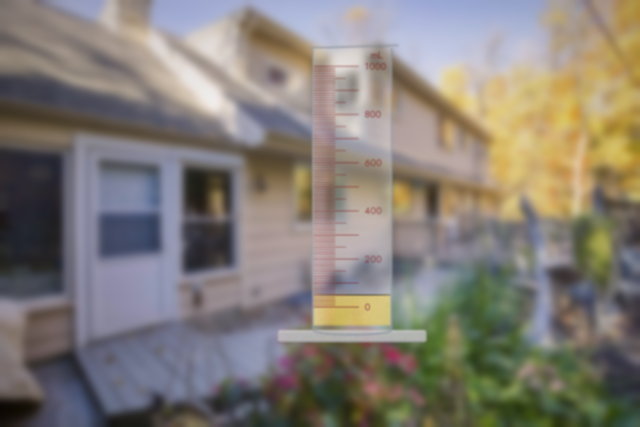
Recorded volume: 50mL
